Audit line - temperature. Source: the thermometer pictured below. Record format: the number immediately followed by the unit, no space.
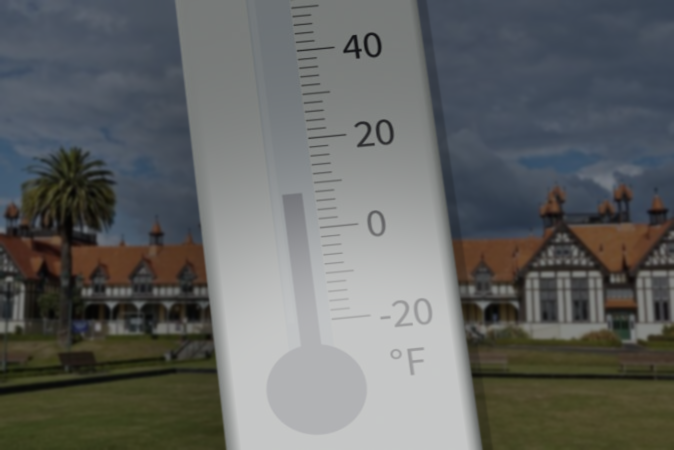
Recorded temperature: 8°F
